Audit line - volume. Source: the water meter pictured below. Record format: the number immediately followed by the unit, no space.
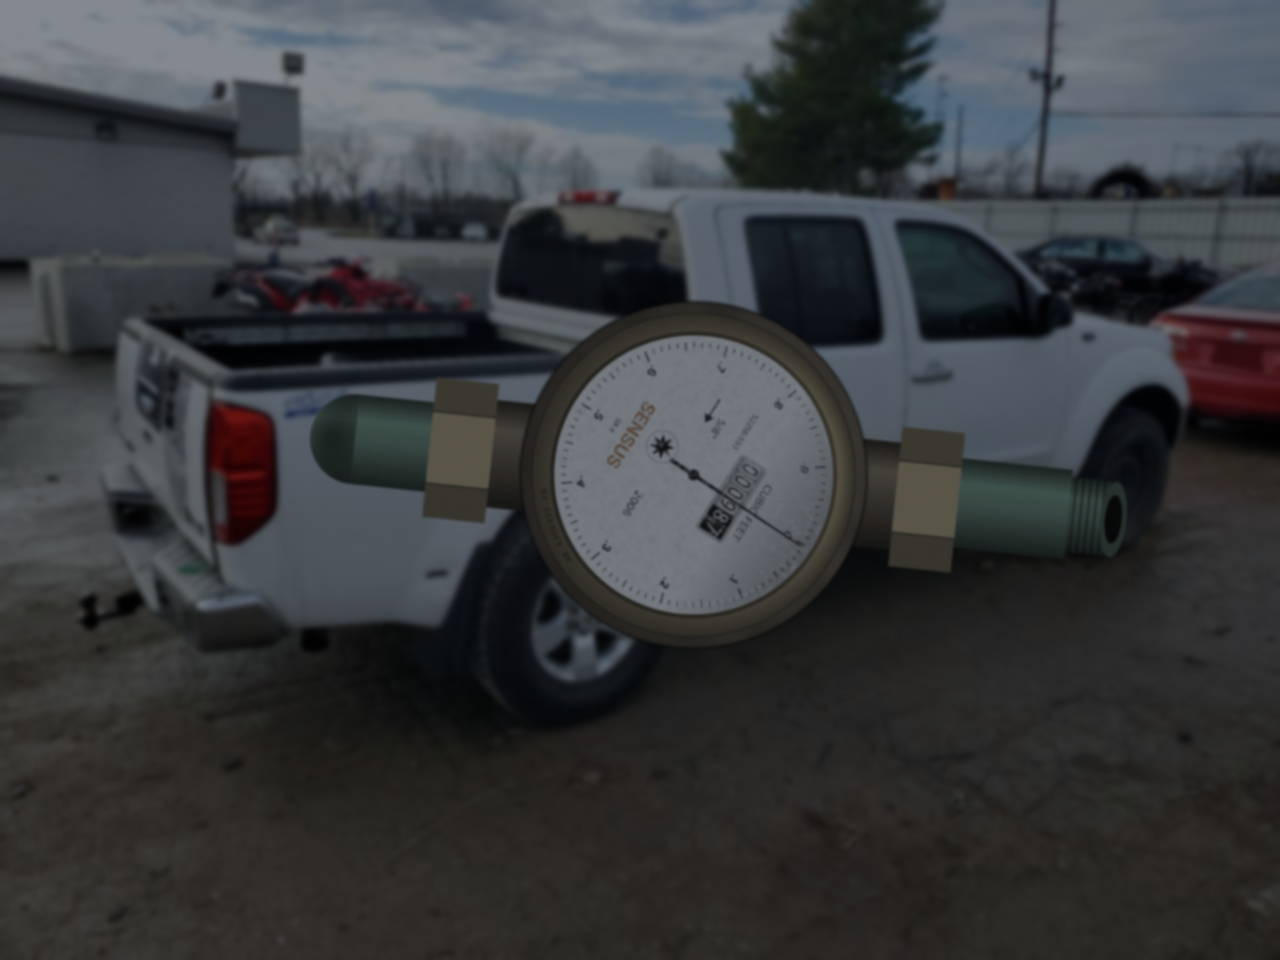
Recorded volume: 987.00ft³
